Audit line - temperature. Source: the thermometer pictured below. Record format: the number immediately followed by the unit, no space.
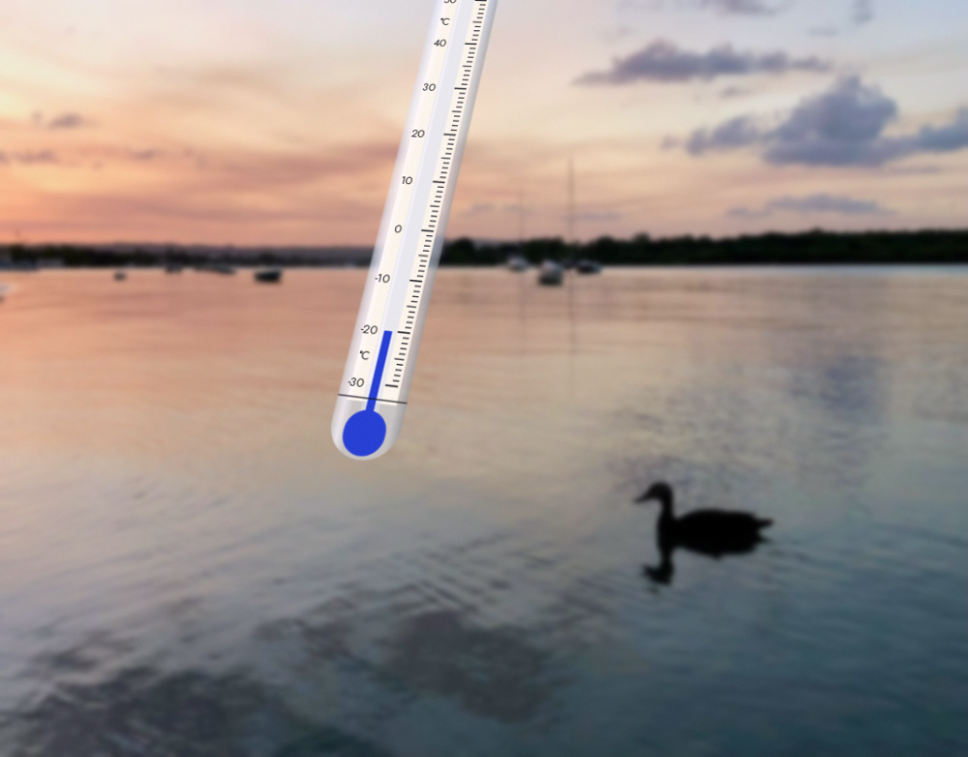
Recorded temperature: -20°C
